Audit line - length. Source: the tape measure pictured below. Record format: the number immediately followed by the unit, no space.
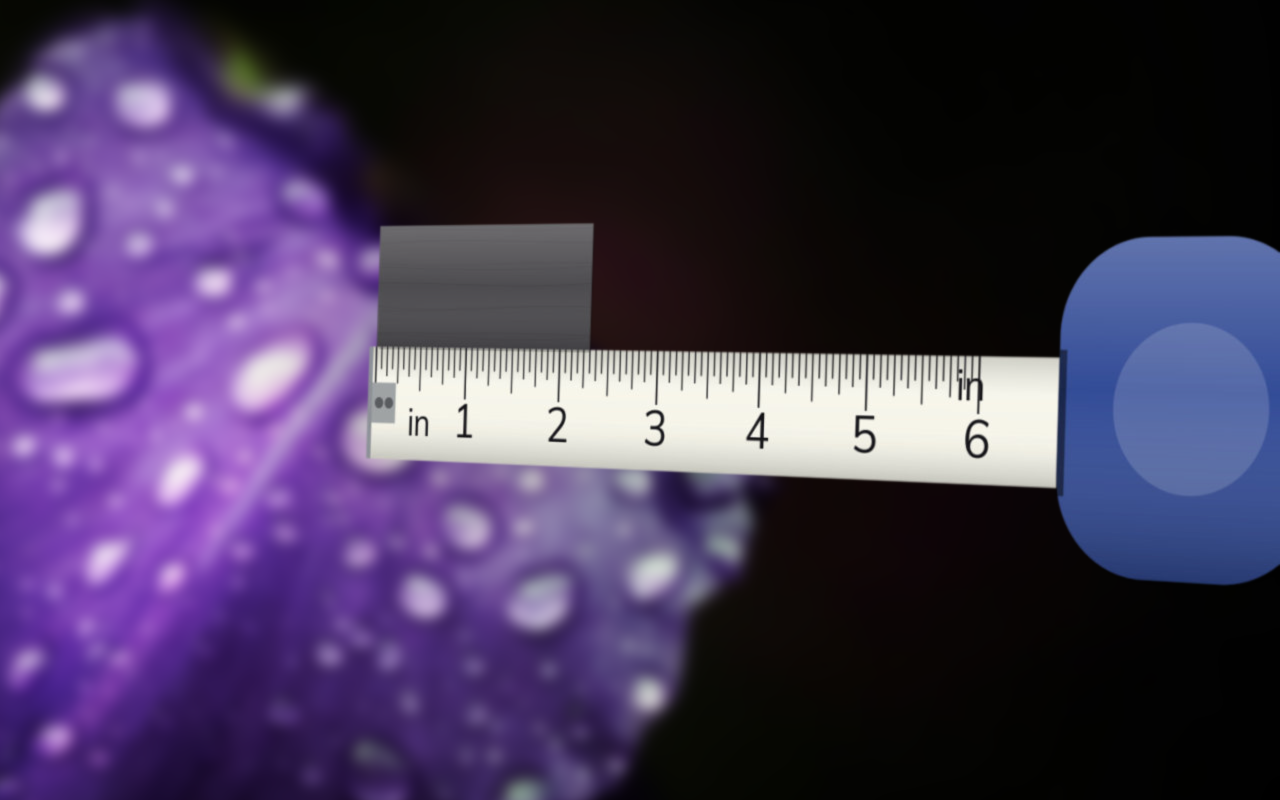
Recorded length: 2.3125in
